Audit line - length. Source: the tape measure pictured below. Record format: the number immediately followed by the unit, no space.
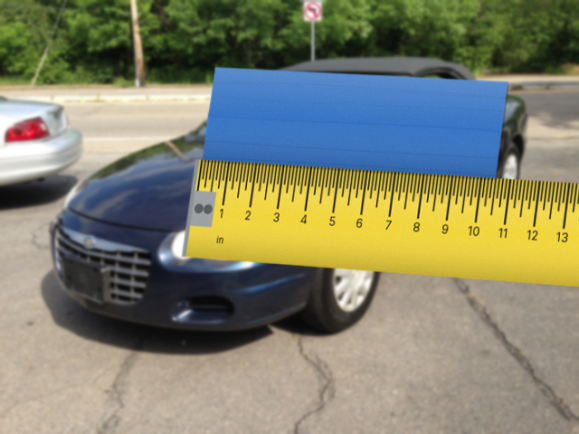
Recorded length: 10.5in
